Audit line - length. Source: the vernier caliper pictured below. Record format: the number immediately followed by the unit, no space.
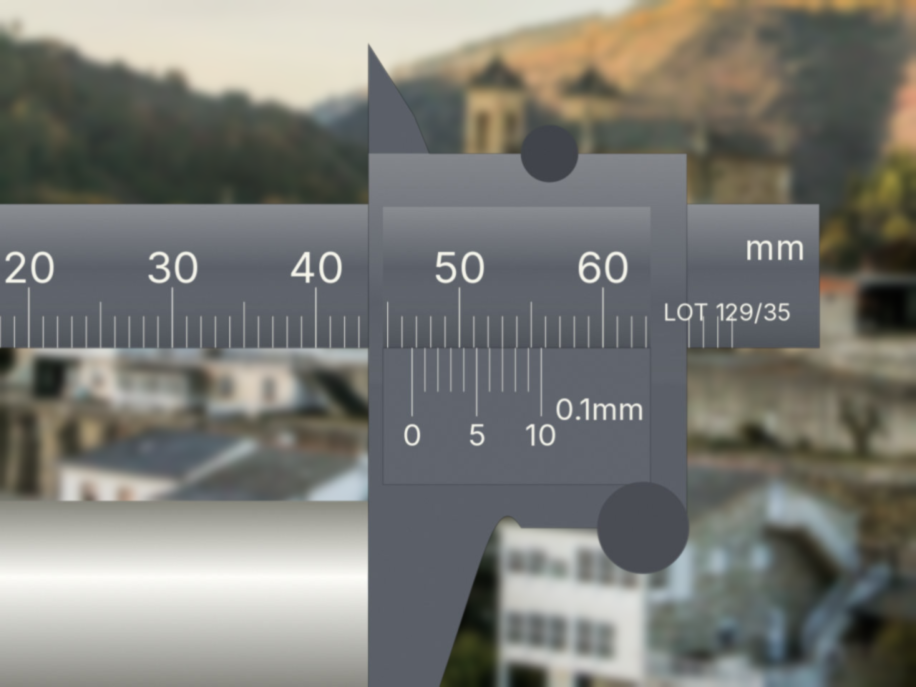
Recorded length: 46.7mm
